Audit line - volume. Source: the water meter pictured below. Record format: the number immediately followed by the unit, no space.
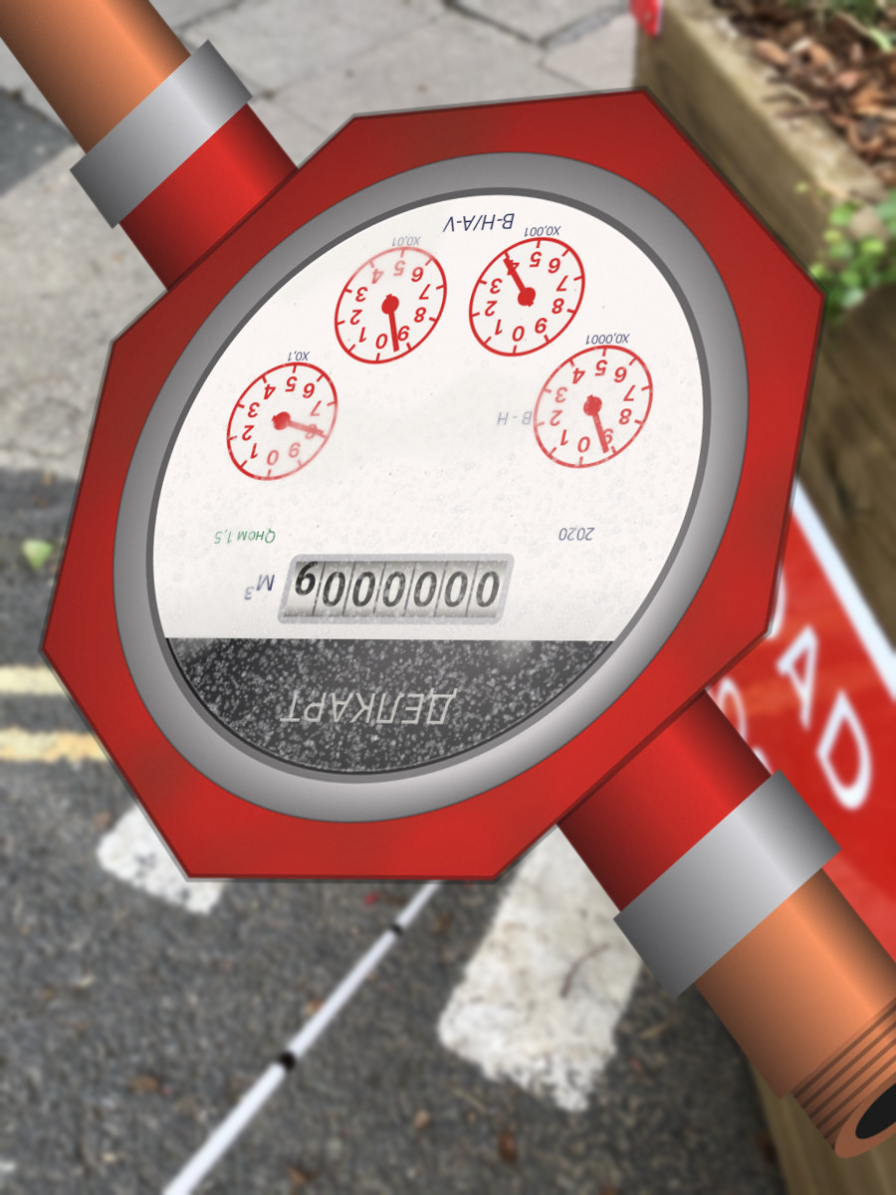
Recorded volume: 8.7939m³
